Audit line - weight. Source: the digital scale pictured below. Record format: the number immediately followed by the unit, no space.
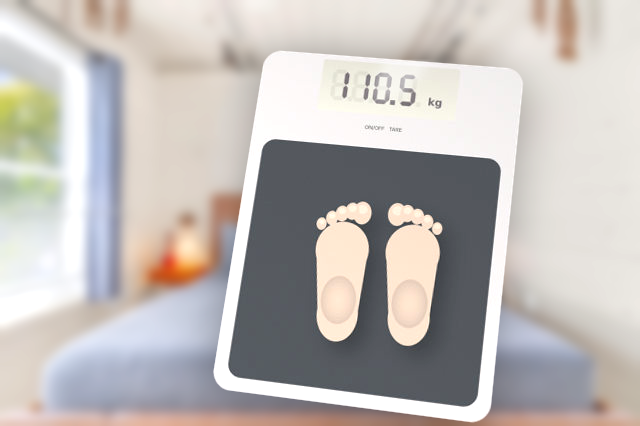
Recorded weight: 110.5kg
